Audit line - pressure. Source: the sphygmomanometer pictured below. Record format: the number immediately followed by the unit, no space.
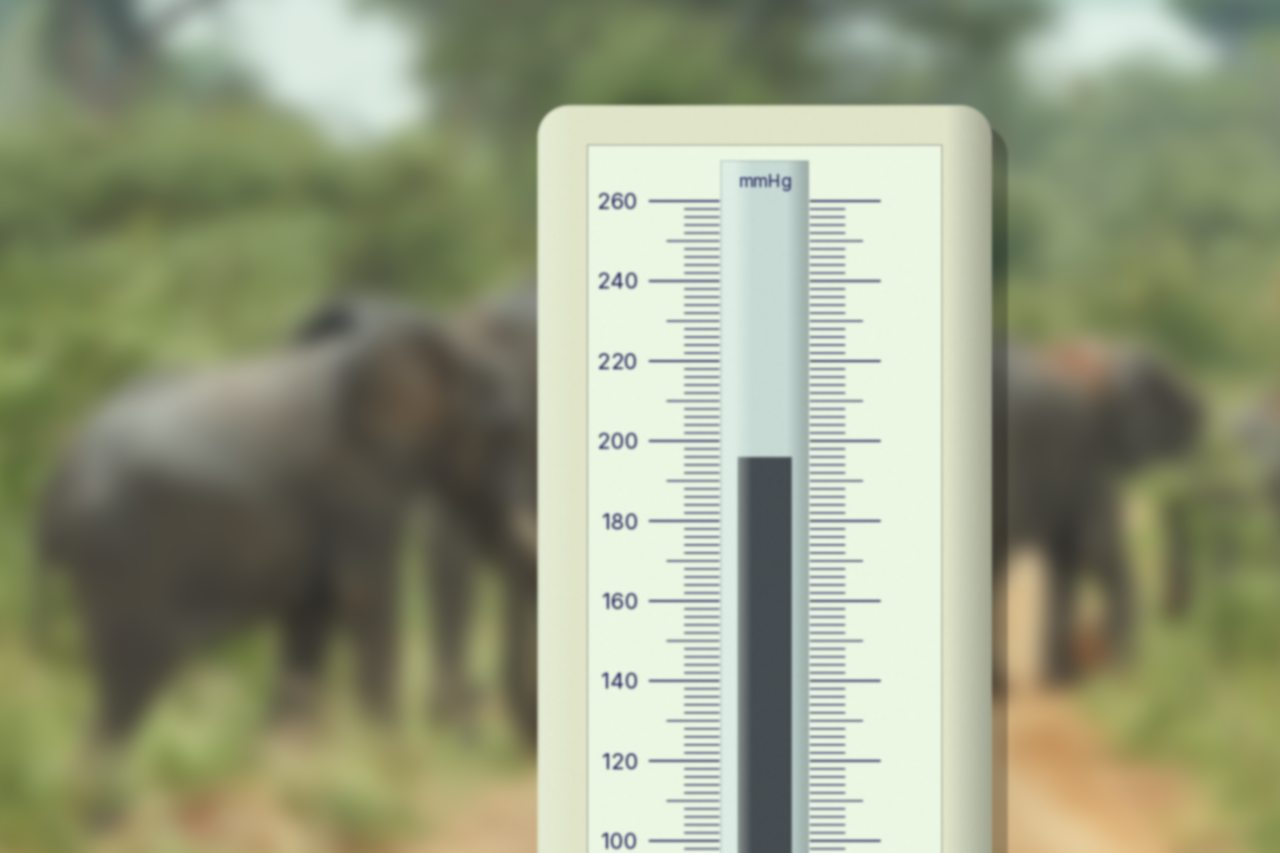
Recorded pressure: 196mmHg
